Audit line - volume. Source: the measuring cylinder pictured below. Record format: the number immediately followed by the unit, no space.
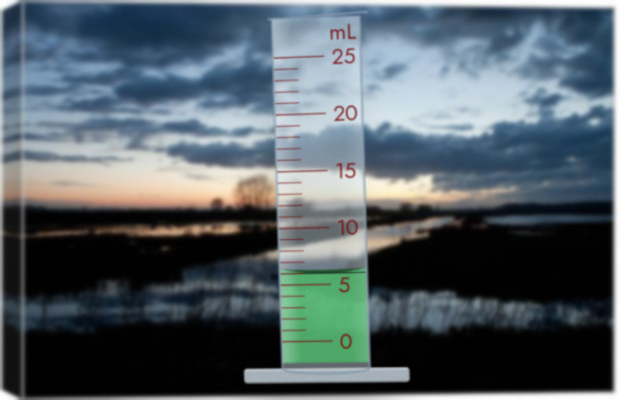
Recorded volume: 6mL
